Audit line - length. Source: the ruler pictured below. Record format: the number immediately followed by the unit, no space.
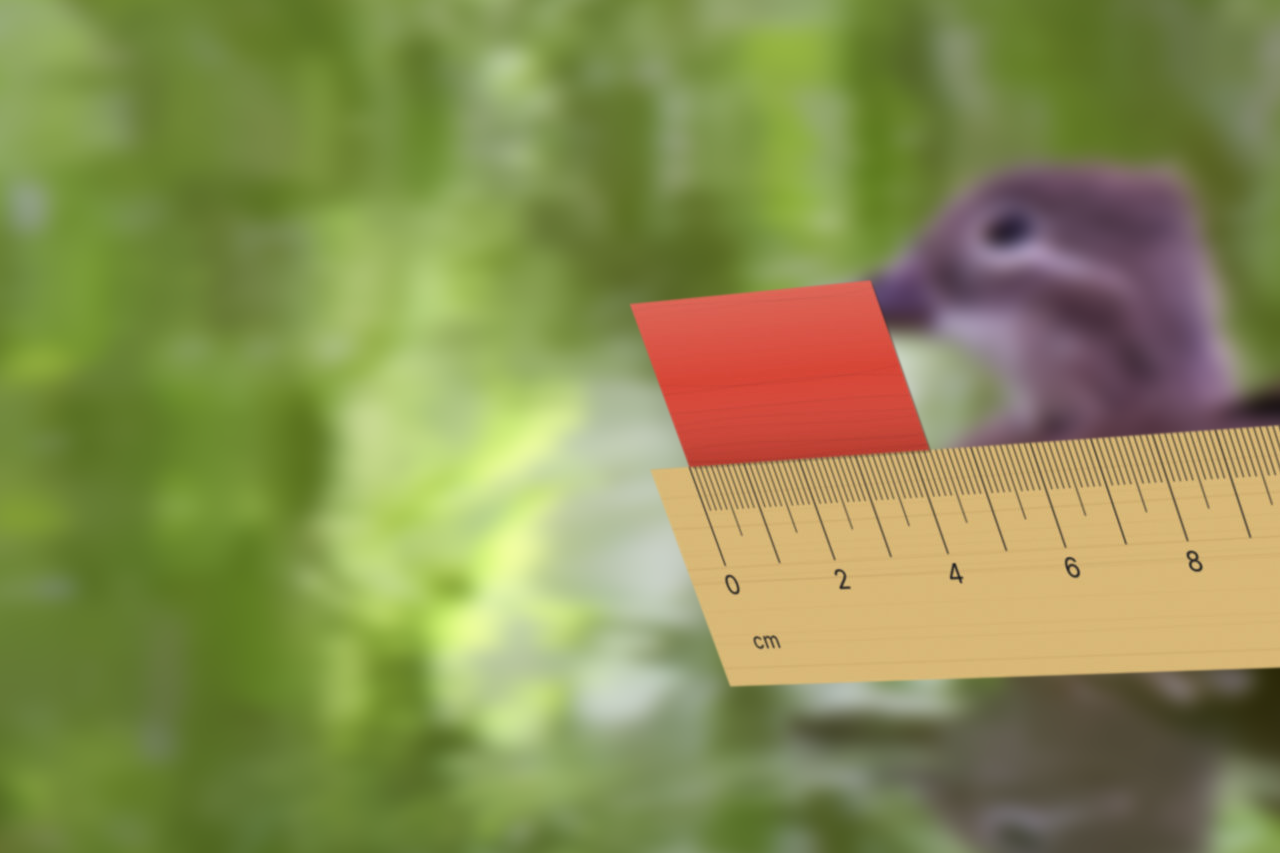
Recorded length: 4.3cm
